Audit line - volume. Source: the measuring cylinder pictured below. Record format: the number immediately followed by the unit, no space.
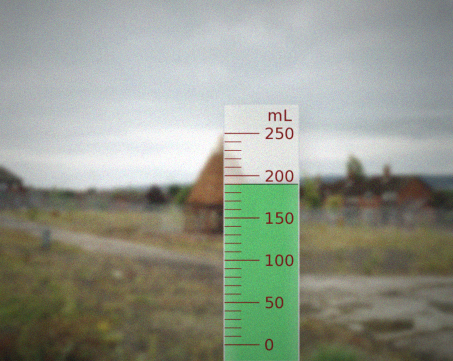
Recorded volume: 190mL
